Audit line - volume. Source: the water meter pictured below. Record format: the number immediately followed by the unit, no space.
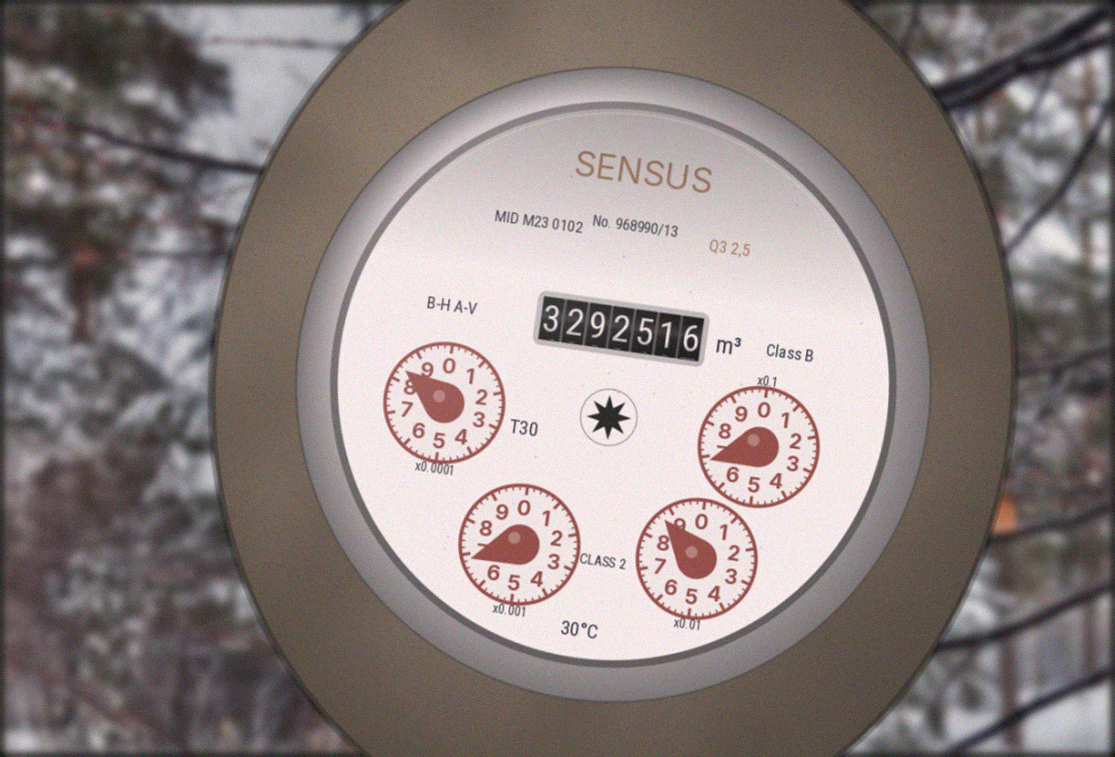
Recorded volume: 3292516.6868m³
